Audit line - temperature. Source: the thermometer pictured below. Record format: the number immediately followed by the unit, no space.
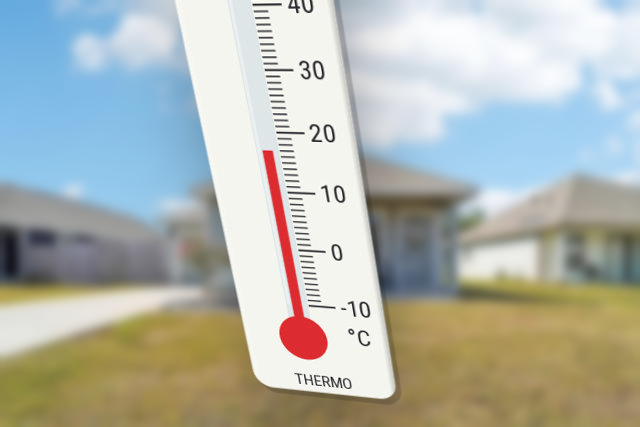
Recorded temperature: 17°C
